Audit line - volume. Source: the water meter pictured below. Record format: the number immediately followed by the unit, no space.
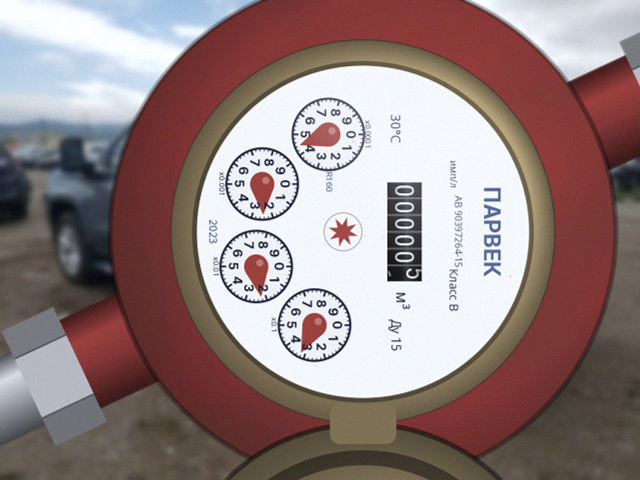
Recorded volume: 5.3224m³
